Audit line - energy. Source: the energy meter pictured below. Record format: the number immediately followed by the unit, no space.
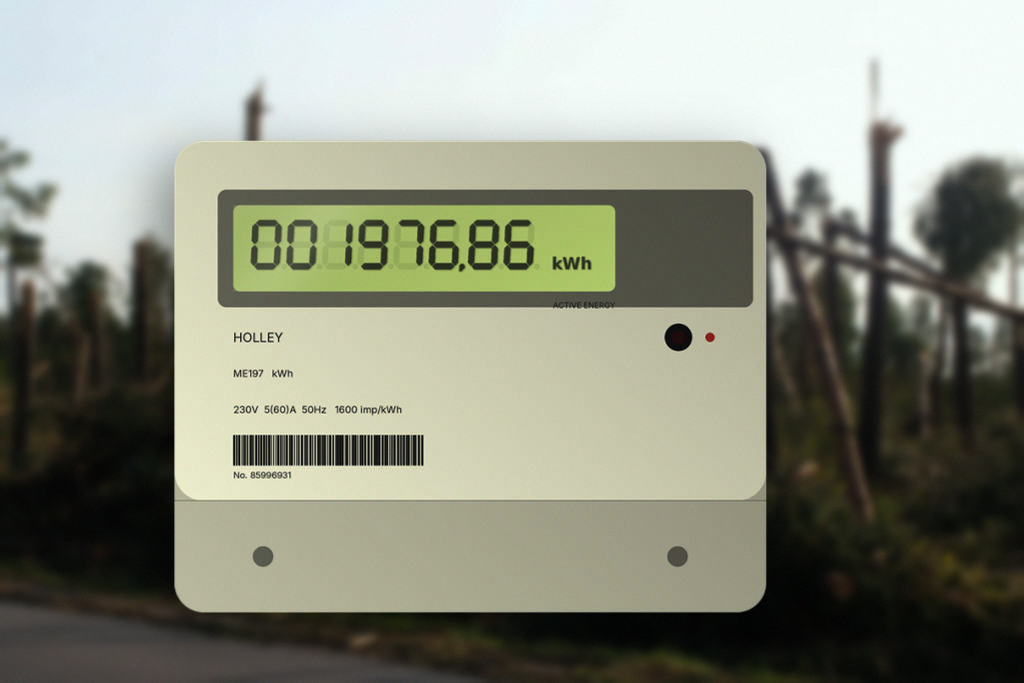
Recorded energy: 1976.86kWh
